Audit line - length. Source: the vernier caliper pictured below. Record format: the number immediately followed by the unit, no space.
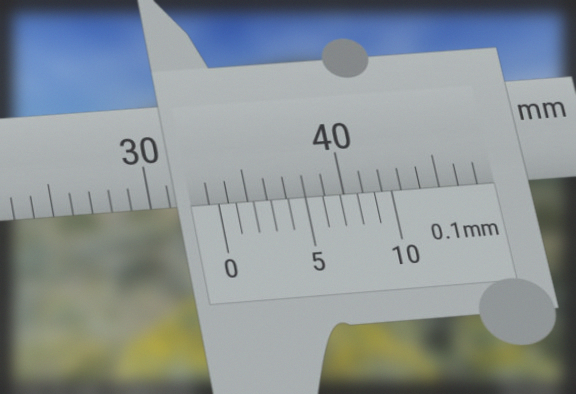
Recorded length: 33.5mm
